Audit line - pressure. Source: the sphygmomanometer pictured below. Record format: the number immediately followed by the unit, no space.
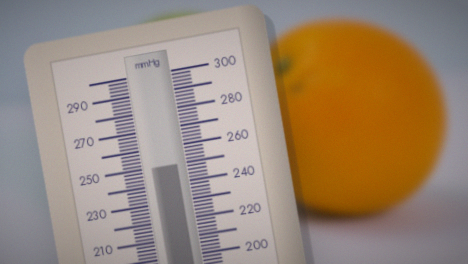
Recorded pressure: 250mmHg
